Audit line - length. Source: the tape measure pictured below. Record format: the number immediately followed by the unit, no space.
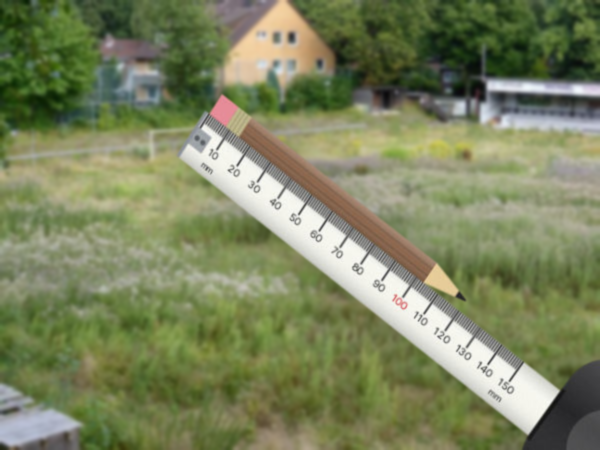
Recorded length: 120mm
